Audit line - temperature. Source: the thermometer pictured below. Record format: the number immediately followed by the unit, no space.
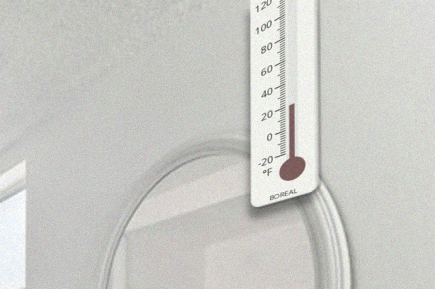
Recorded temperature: 20°F
